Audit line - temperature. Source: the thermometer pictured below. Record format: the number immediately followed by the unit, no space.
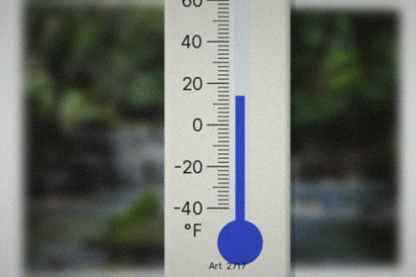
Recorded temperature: 14°F
